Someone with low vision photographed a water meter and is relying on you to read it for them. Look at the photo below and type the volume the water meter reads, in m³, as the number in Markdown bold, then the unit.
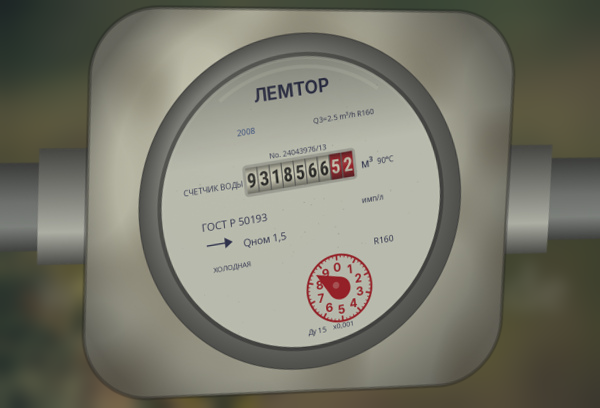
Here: **9318566.528** m³
